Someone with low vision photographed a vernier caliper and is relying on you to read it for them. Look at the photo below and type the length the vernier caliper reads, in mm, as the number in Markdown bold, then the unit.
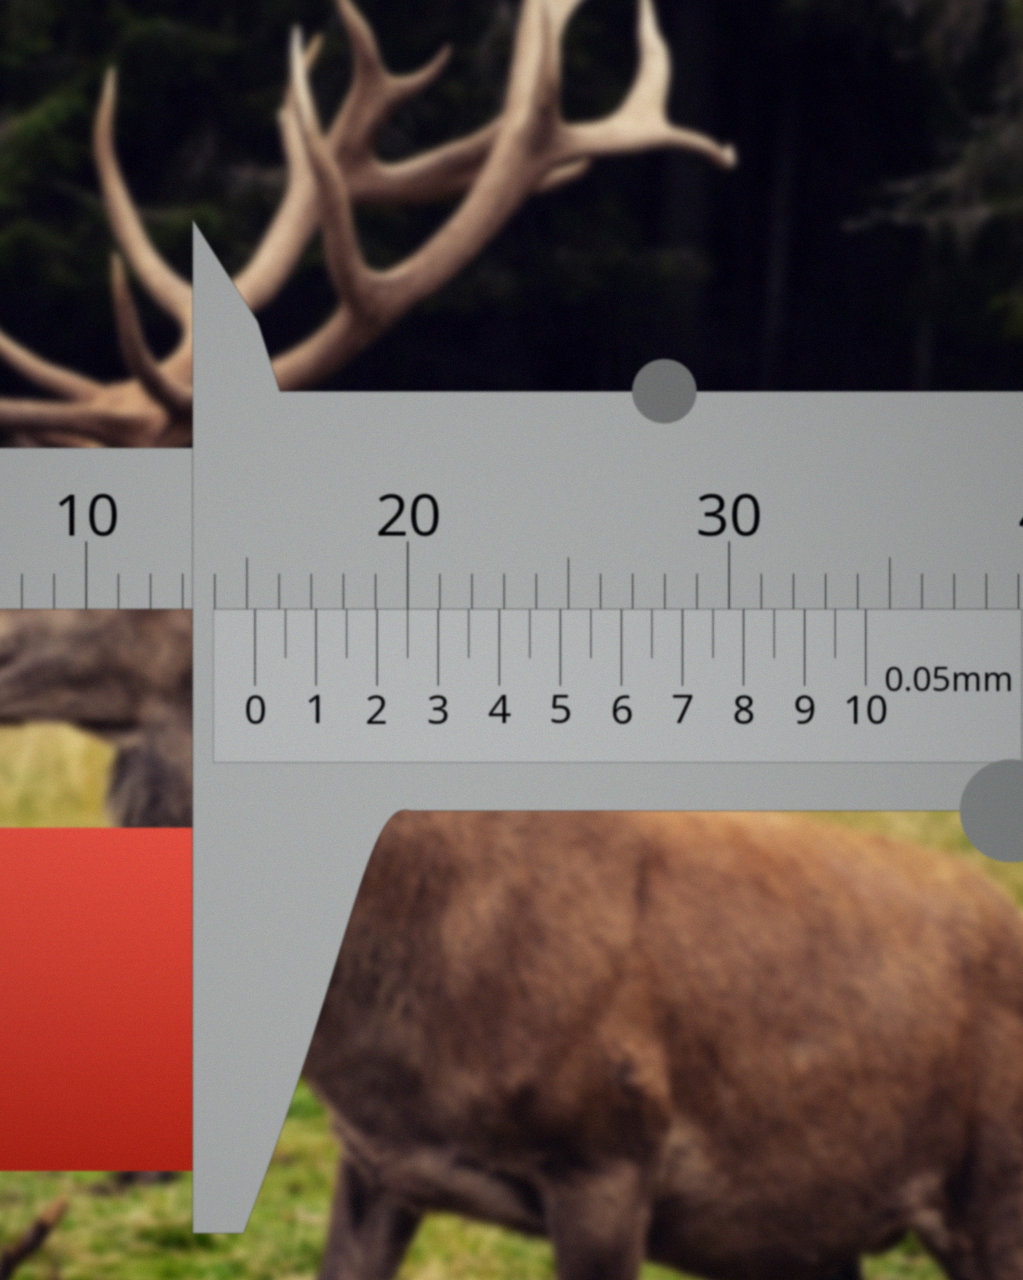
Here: **15.25** mm
